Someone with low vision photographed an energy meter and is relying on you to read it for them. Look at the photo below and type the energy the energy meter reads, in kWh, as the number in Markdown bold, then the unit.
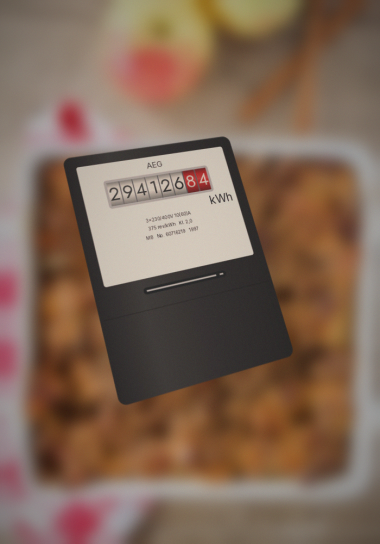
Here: **294126.84** kWh
